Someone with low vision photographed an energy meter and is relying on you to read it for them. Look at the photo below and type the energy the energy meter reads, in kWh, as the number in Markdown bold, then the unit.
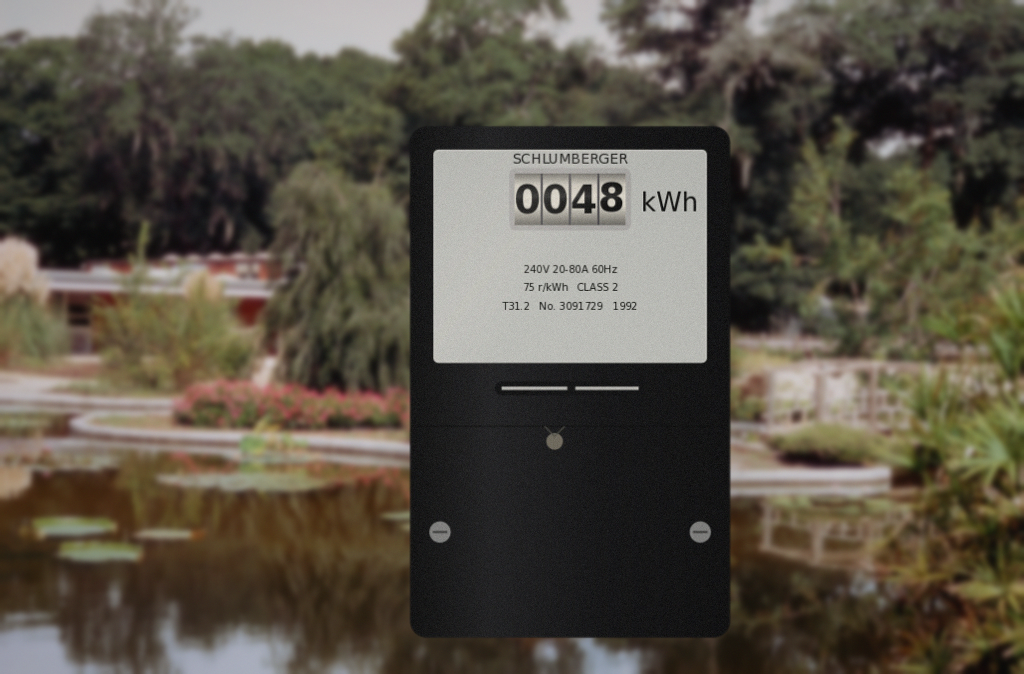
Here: **48** kWh
